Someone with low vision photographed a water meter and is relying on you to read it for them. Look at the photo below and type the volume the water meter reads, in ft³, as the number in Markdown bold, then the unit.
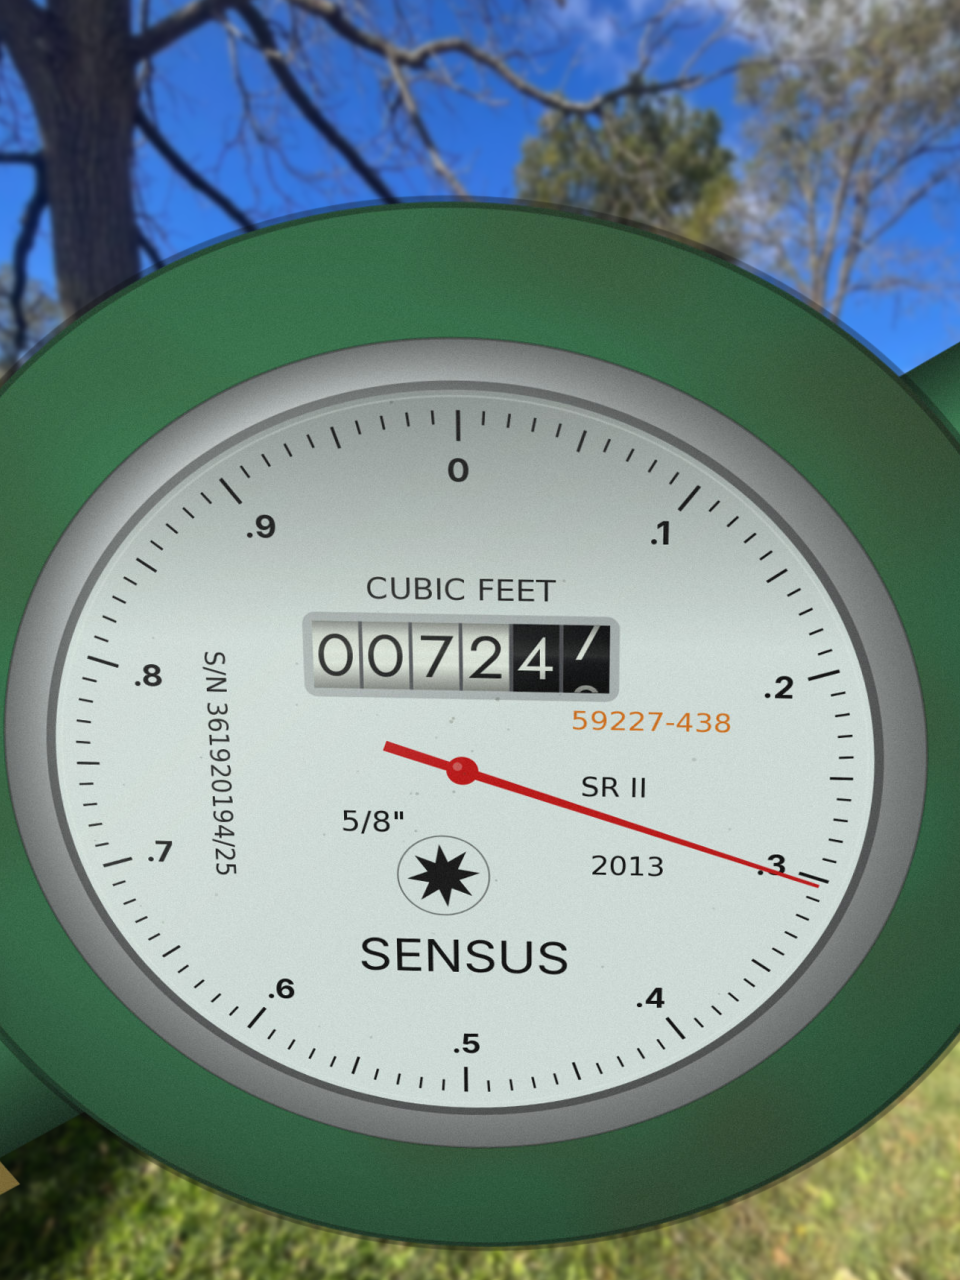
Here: **7247.30** ft³
